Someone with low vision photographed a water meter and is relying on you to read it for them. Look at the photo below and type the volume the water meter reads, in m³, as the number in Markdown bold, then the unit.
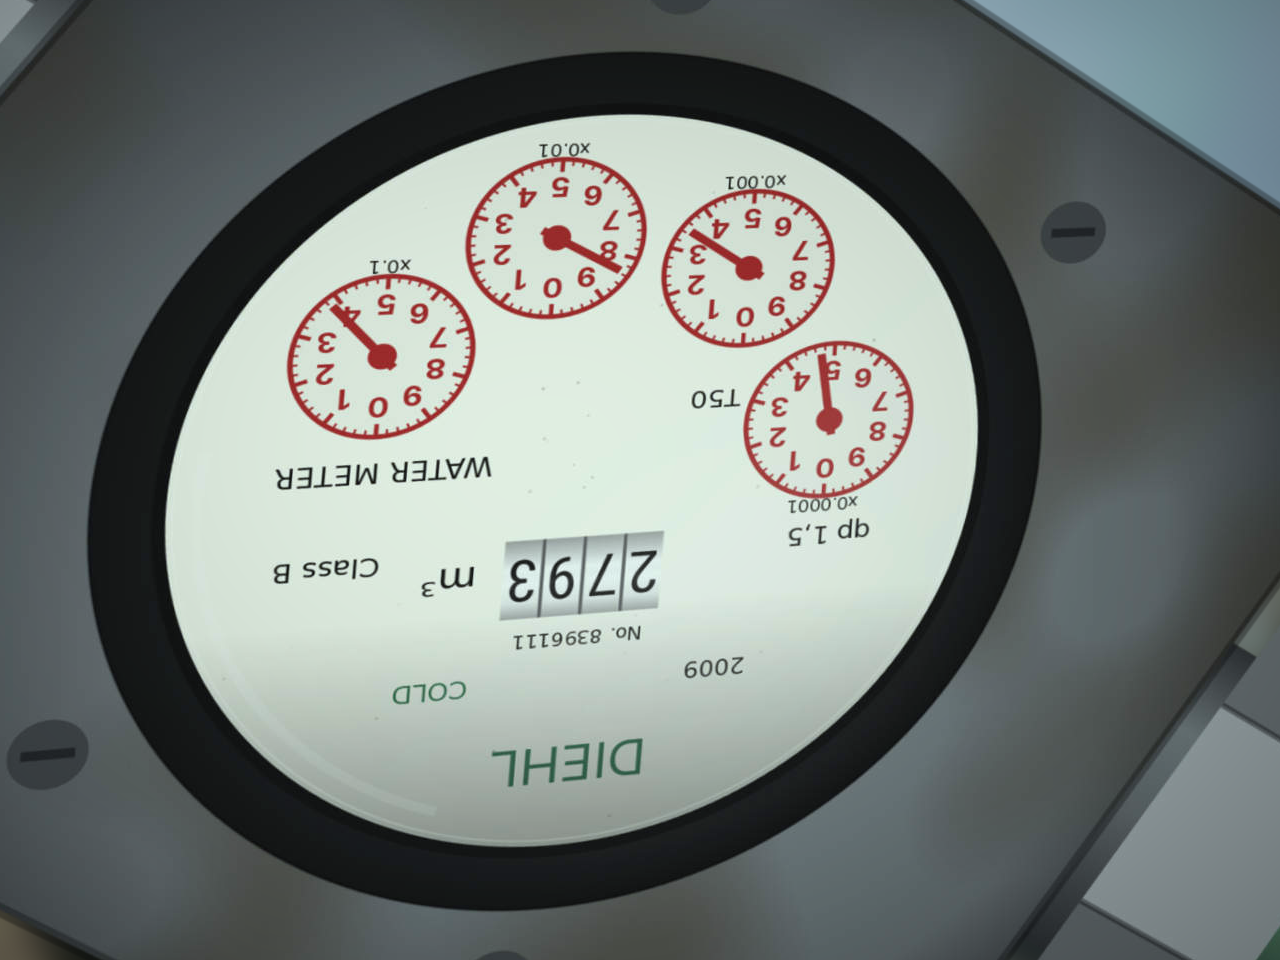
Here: **2793.3834** m³
